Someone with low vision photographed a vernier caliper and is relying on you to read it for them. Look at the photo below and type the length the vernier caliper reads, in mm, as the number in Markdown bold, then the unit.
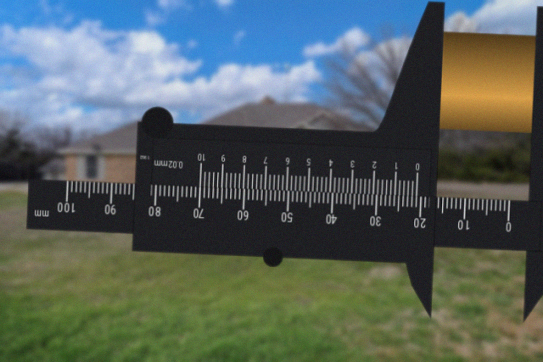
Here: **21.0** mm
